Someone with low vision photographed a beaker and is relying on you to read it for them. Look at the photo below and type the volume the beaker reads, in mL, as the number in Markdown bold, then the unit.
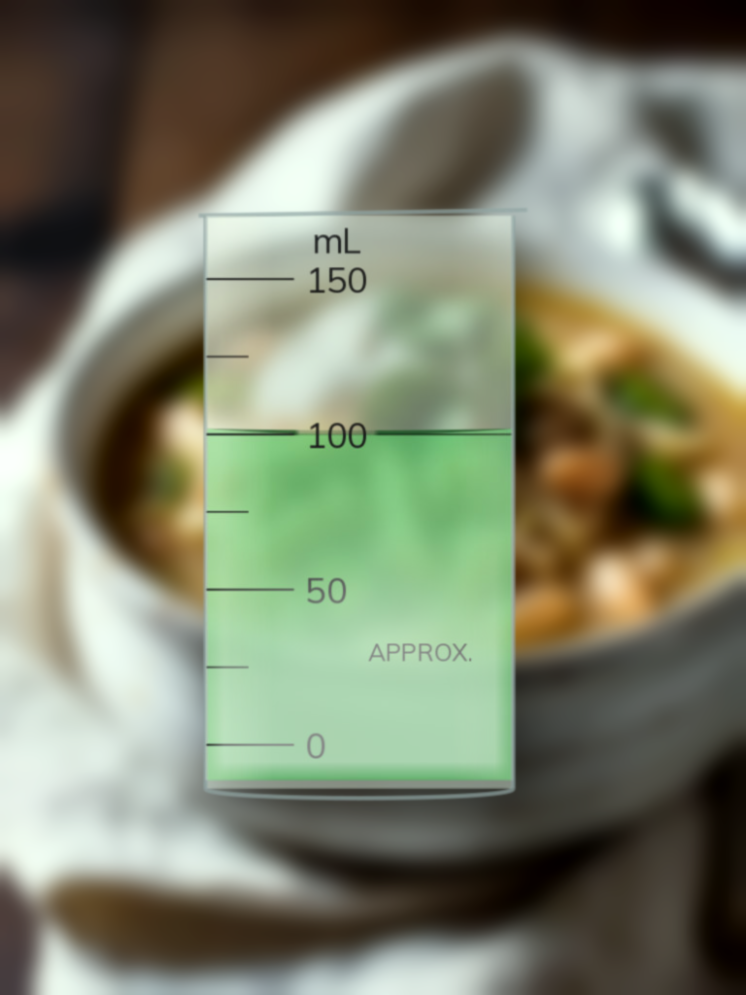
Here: **100** mL
